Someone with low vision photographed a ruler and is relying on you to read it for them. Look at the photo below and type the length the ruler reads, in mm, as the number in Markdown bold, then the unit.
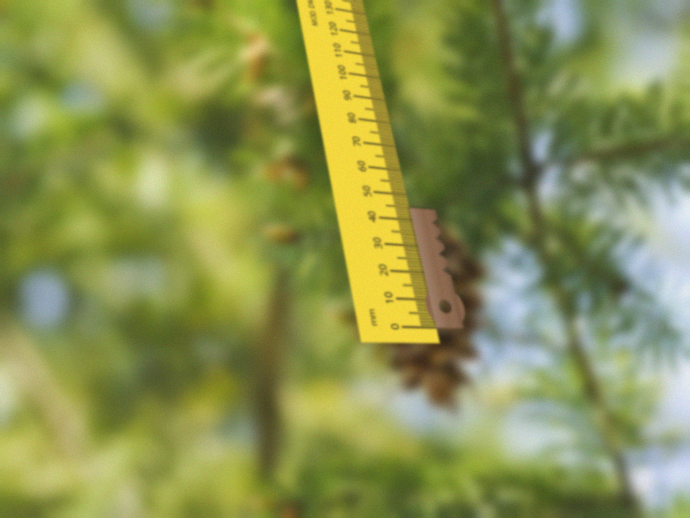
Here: **45** mm
